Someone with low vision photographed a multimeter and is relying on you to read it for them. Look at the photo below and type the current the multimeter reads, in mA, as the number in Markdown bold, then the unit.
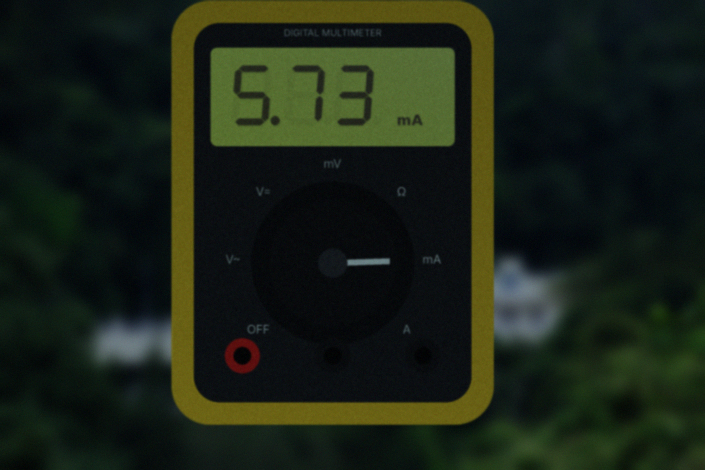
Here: **5.73** mA
